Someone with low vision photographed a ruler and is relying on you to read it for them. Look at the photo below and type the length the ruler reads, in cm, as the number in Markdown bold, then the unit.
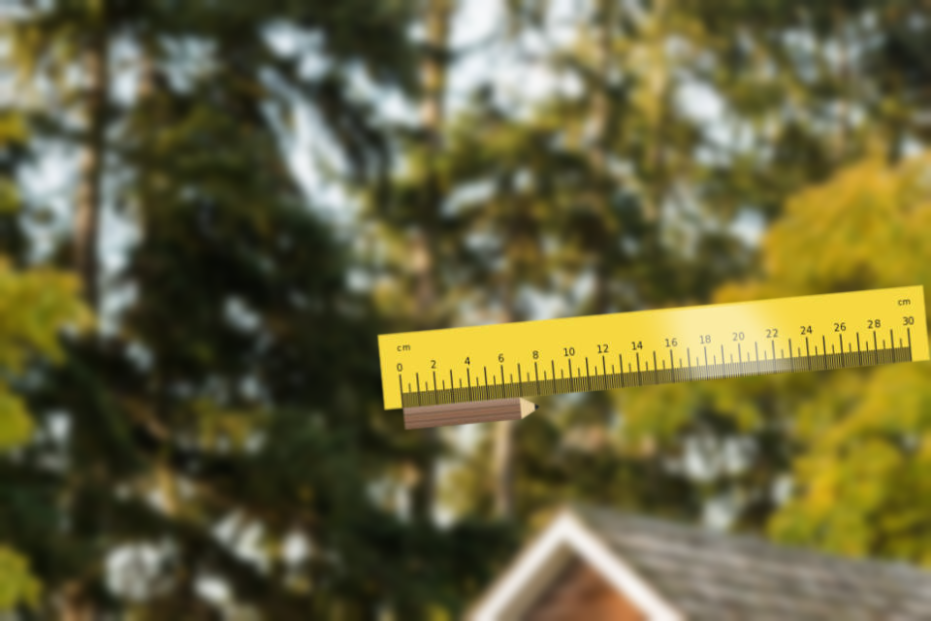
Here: **8** cm
